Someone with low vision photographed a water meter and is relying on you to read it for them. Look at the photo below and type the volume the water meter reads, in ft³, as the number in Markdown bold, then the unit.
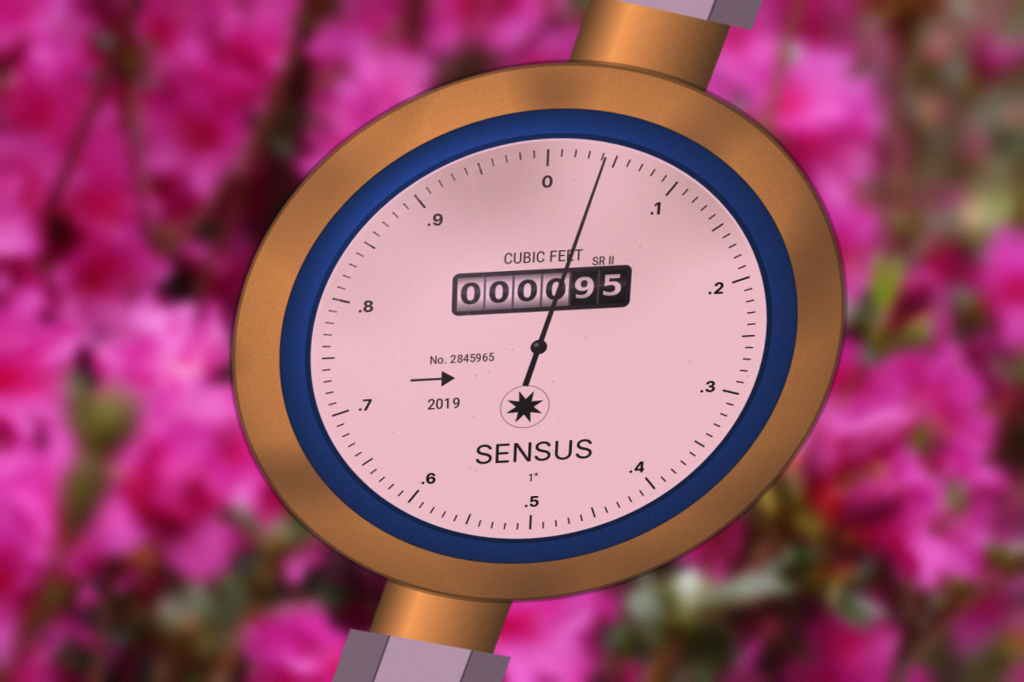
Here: **95.04** ft³
